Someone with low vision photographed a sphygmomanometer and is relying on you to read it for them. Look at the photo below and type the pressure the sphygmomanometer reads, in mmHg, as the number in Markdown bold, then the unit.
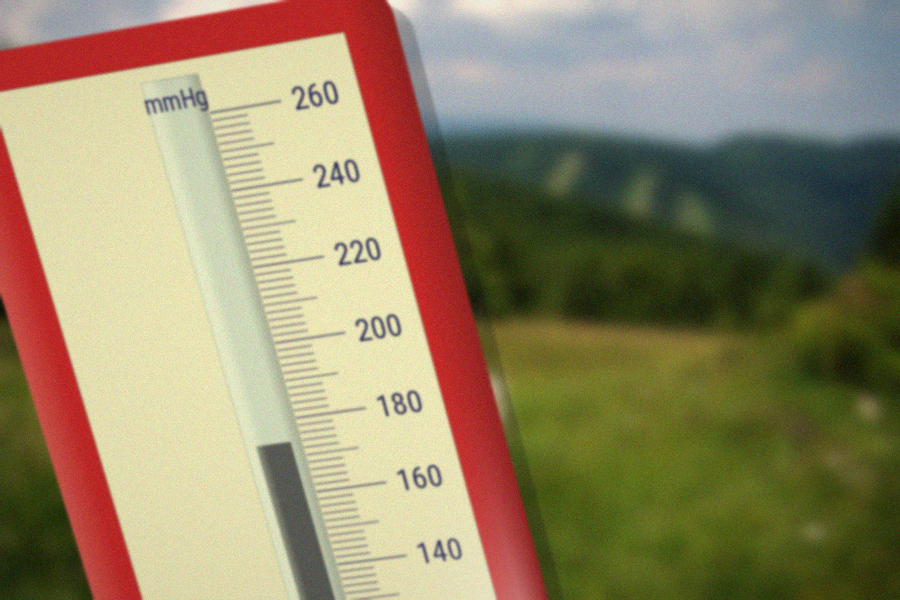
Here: **174** mmHg
